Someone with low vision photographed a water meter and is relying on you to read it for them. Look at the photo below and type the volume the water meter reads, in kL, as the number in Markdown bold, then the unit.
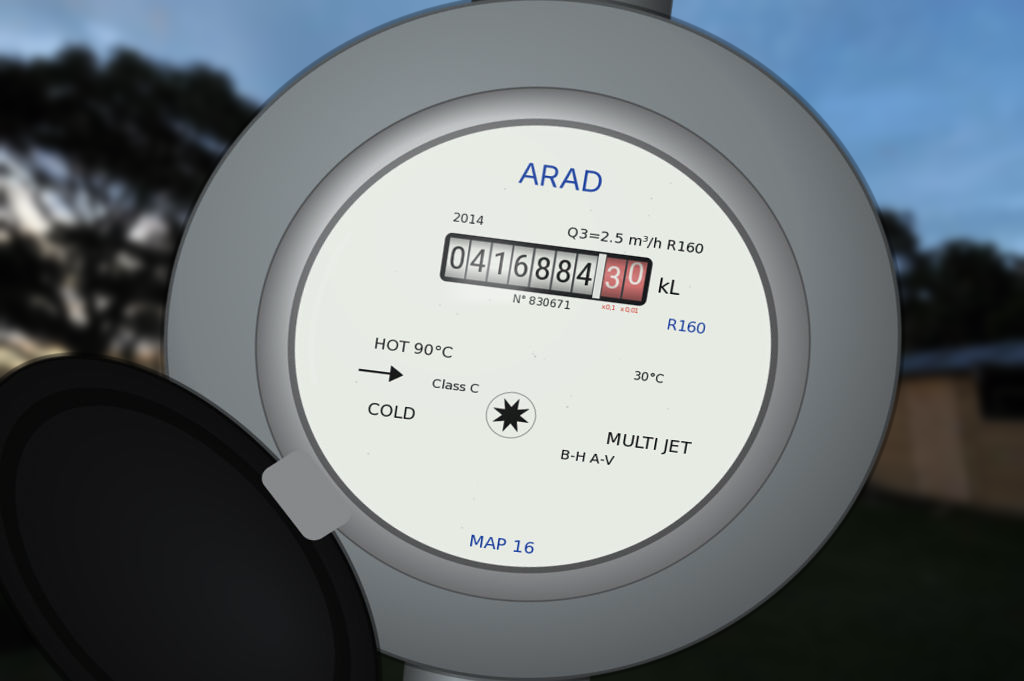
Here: **416884.30** kL
